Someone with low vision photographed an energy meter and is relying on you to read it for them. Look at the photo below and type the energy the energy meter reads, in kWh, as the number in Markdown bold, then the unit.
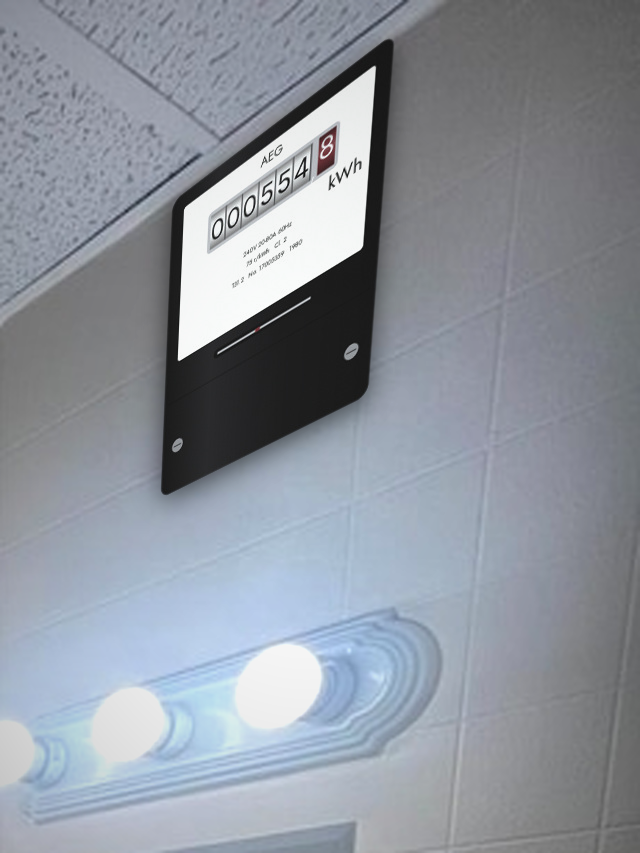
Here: **554.8** kWh
